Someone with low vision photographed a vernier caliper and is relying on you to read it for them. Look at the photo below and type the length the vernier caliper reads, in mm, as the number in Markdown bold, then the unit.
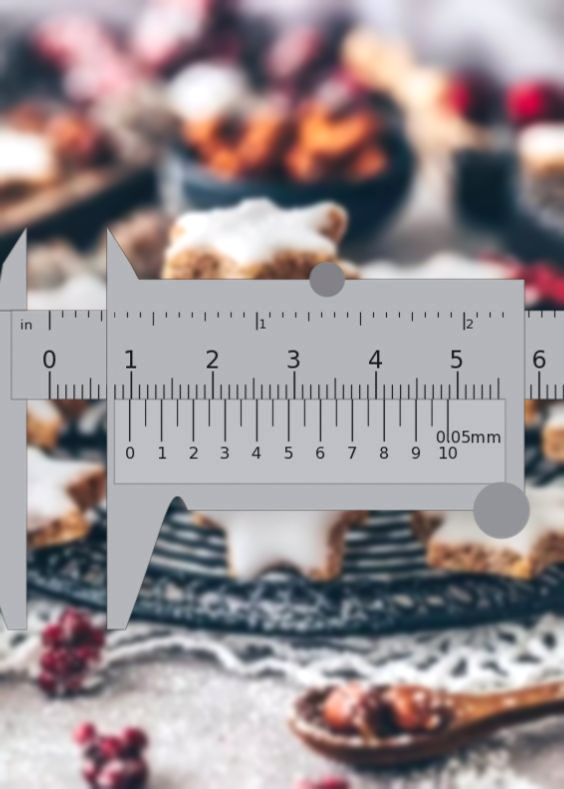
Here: **9.8** mm
